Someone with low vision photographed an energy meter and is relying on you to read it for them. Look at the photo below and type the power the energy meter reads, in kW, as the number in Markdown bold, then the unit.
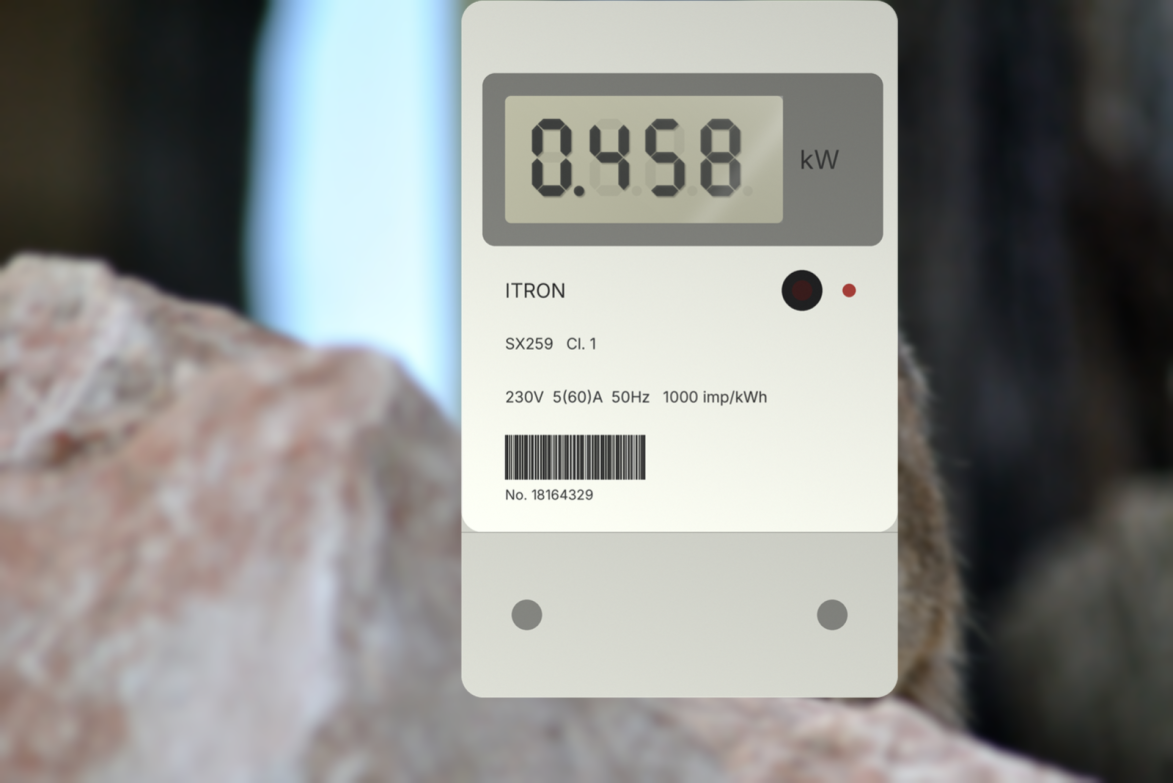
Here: **0.458** kW
